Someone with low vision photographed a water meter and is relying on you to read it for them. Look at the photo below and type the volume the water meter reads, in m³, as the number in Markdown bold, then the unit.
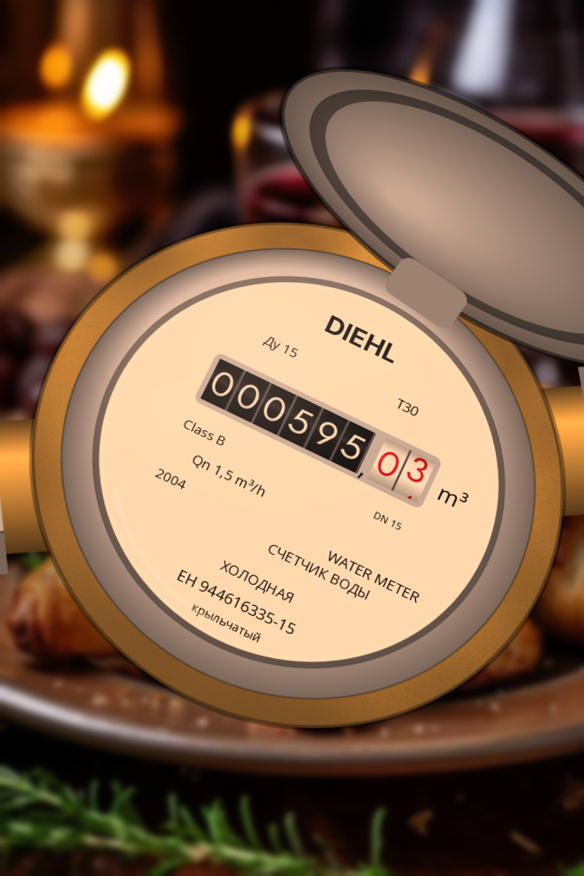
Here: **595.03** m³
